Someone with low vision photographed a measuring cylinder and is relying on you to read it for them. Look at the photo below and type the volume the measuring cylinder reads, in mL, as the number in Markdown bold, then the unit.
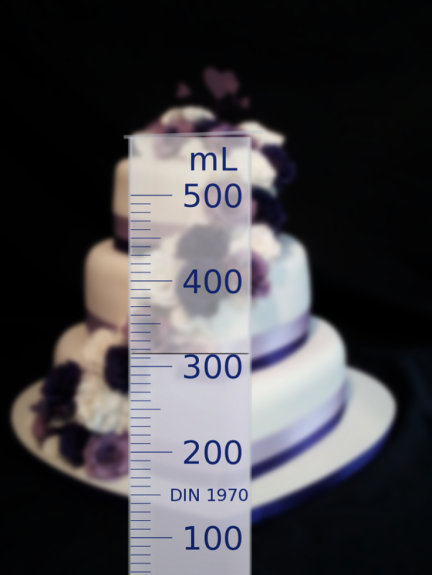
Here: **315** mL
